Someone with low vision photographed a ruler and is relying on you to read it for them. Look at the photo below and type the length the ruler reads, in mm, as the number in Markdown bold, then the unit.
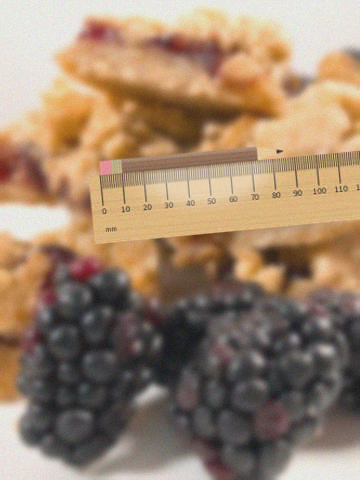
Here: **85** mm
